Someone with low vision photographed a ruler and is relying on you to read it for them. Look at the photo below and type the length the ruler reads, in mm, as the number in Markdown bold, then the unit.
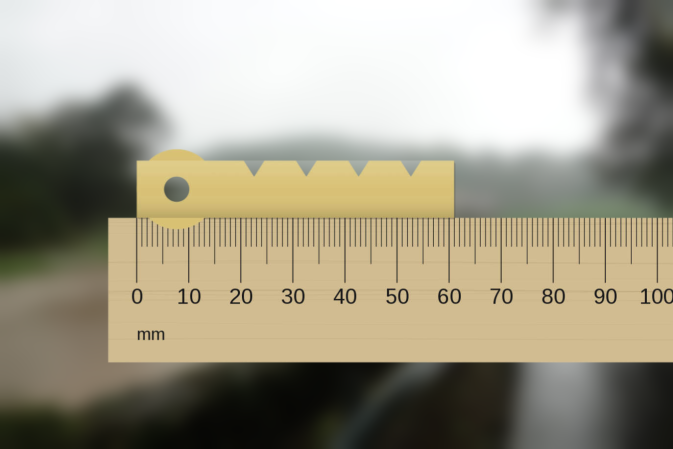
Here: **61** mm
